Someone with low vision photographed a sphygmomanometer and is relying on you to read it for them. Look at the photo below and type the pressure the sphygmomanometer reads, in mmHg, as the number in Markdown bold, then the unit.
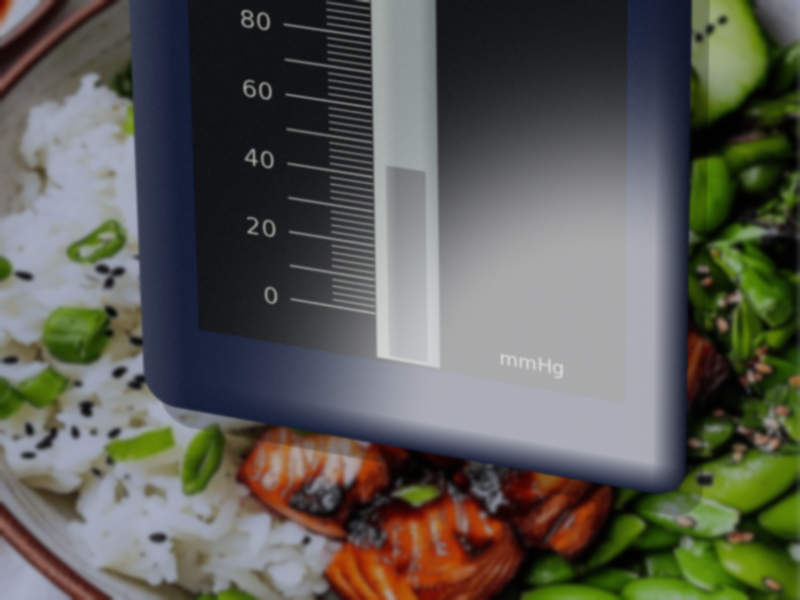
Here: **44** mmHg
